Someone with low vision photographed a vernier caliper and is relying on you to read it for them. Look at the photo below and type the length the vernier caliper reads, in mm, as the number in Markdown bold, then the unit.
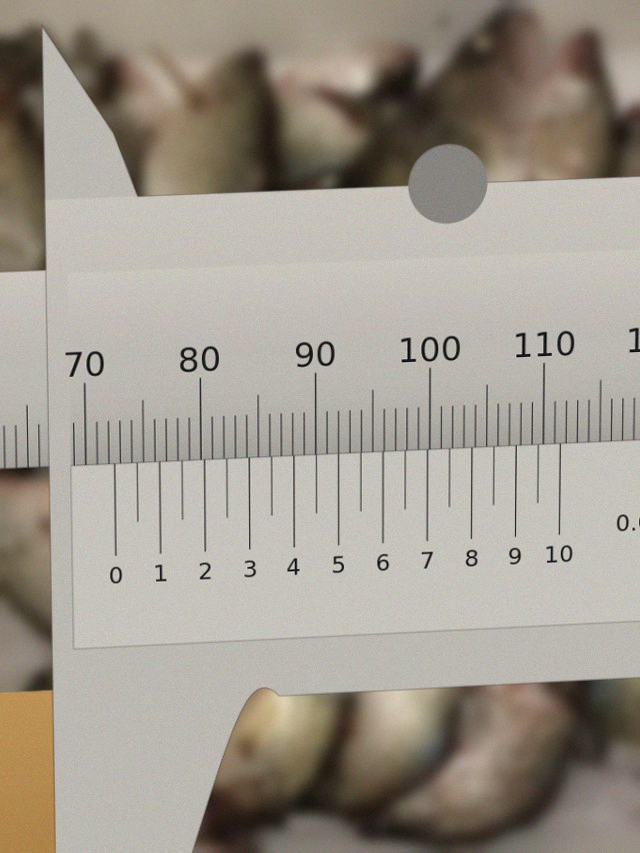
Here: **72.5** mm
